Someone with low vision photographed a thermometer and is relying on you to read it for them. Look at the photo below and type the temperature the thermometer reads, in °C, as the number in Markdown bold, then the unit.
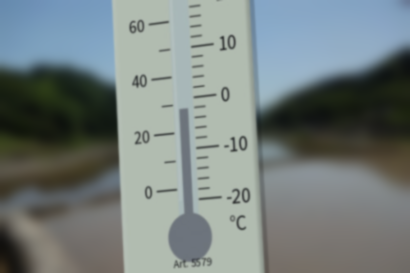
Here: **-2** °C
